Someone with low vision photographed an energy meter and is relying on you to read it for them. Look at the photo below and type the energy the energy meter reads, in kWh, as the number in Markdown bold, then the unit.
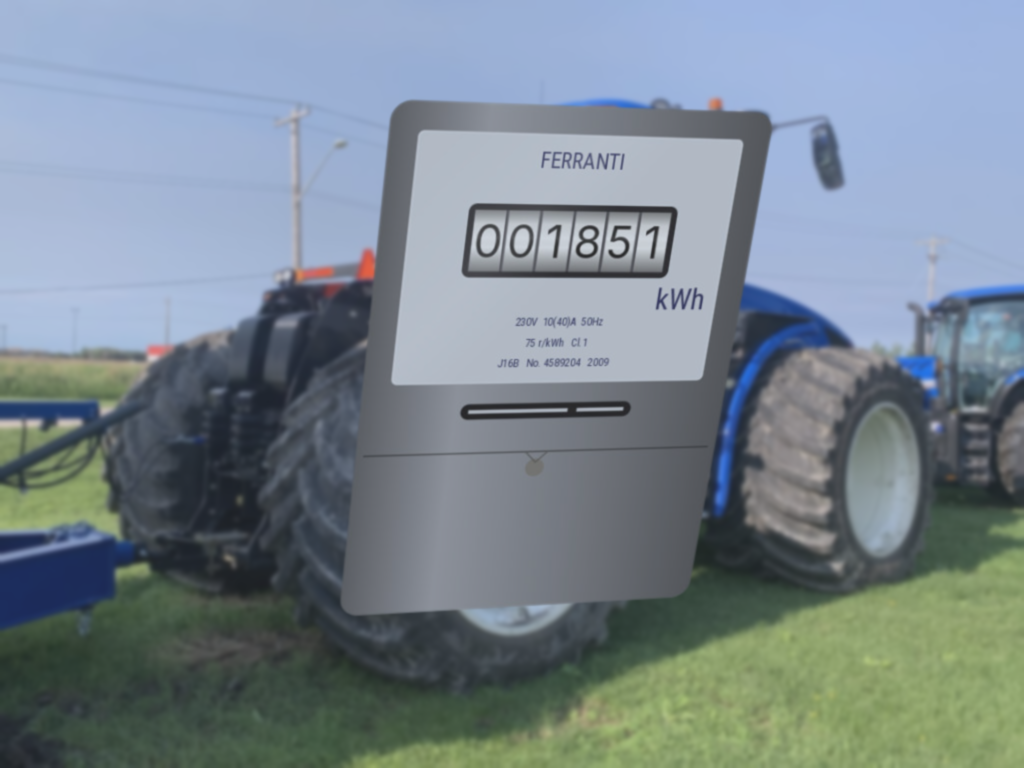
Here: **1851** kWh
